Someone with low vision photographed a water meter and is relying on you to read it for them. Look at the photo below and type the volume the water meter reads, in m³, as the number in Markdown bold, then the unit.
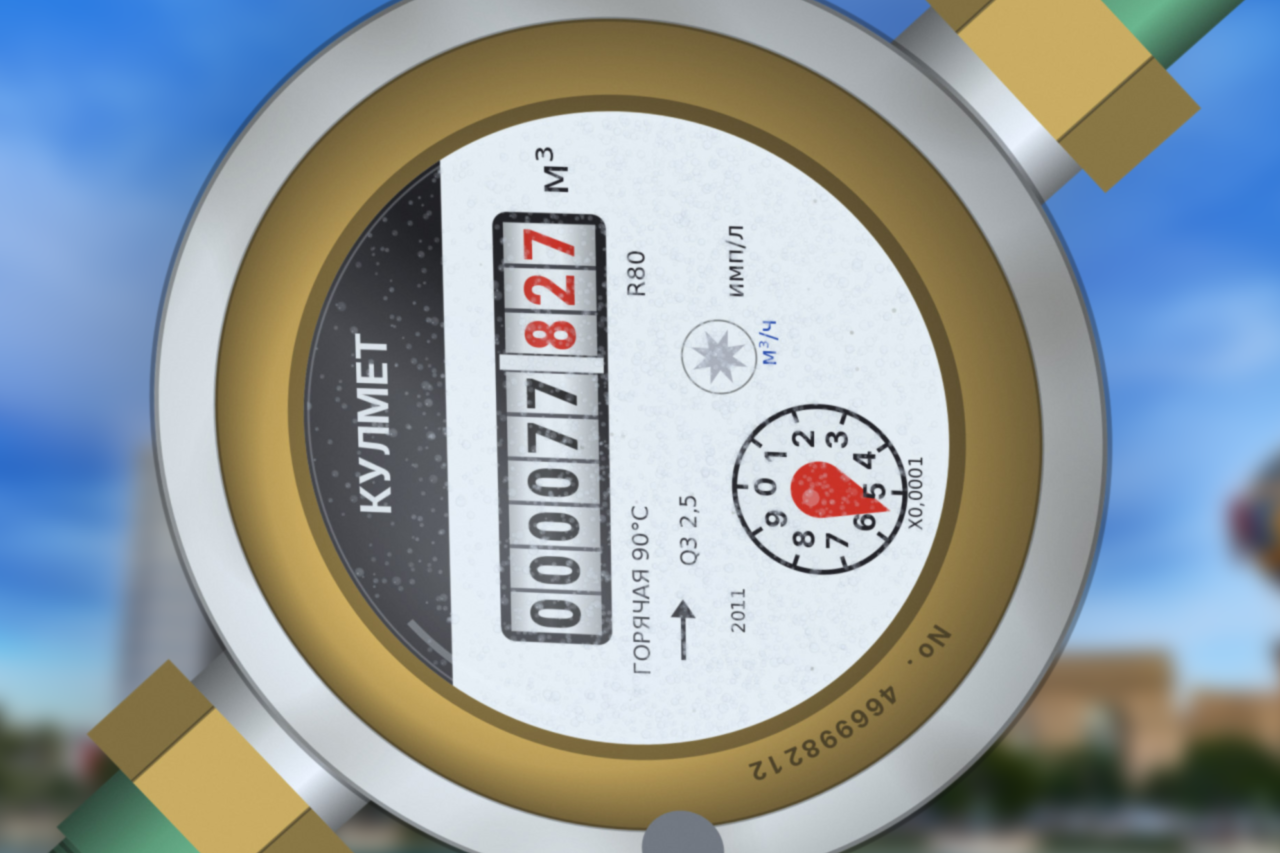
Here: **77.8275** m³
